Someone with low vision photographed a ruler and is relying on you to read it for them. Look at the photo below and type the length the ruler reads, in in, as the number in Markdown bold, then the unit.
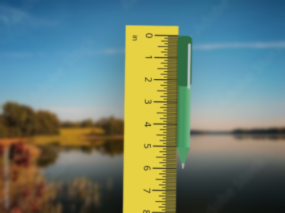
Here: **6** in
